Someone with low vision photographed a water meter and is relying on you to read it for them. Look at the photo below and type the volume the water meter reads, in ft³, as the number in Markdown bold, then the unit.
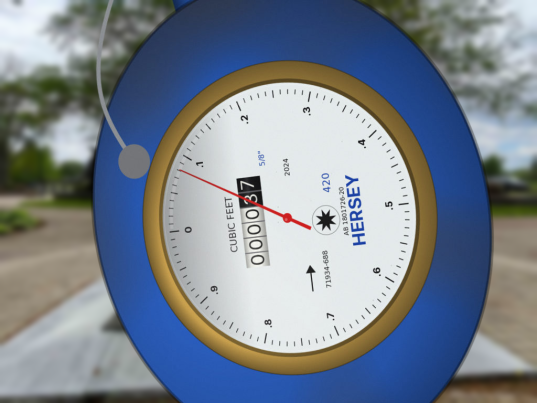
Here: **37.08** ft³
